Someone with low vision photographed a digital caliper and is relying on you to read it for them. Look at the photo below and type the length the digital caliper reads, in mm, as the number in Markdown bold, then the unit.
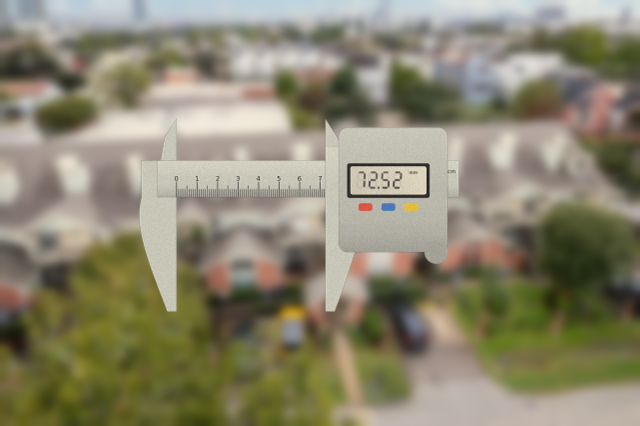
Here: **72.52** mm
